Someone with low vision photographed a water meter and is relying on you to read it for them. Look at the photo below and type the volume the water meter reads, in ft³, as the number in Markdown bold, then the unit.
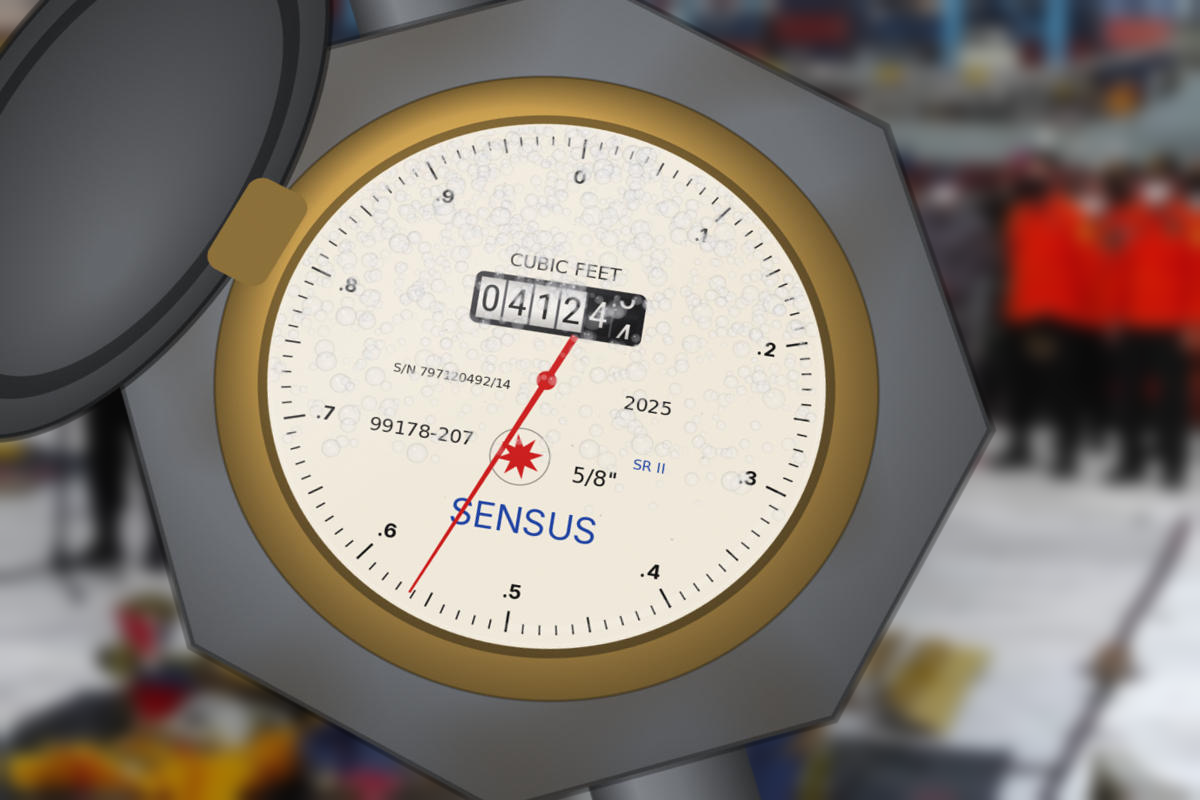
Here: **41243.56** ft³
